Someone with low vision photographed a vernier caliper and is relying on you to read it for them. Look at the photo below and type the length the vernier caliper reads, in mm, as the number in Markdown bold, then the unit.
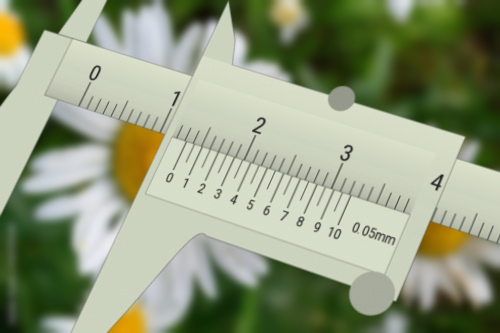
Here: **13.2** mm
